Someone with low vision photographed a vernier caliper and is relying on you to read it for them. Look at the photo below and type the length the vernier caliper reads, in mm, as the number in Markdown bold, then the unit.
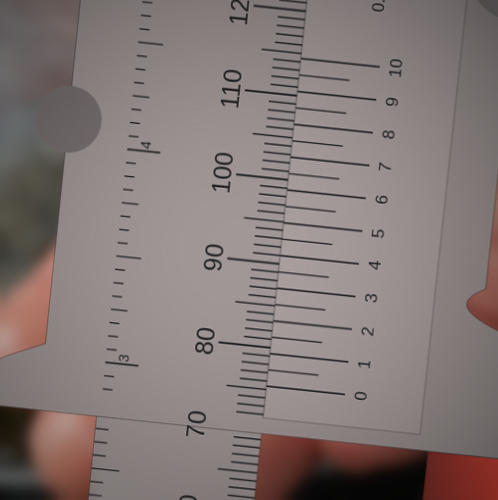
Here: **75.4** mm
